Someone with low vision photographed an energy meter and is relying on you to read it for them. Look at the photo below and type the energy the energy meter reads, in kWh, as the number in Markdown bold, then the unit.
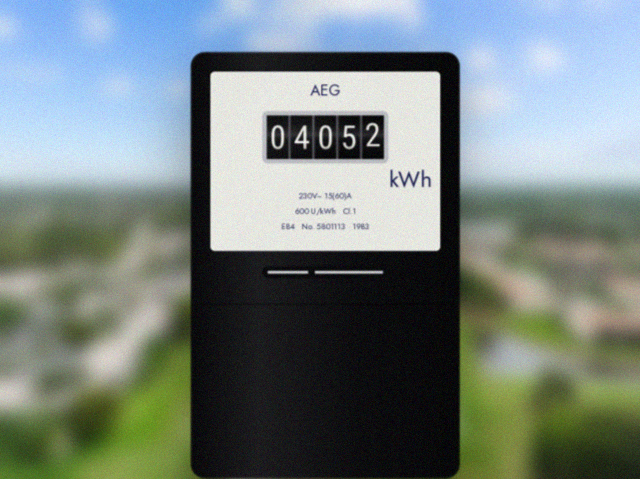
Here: **4052** kWh
